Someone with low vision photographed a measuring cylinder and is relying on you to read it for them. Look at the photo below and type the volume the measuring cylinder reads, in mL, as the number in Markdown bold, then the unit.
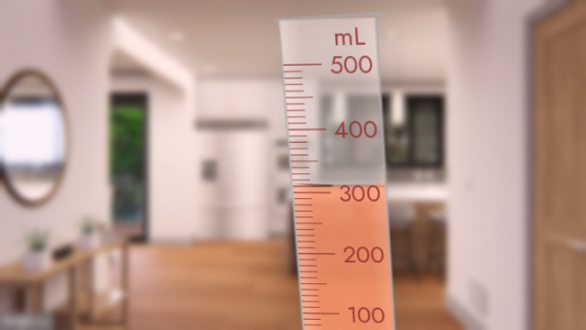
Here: **310** mL
